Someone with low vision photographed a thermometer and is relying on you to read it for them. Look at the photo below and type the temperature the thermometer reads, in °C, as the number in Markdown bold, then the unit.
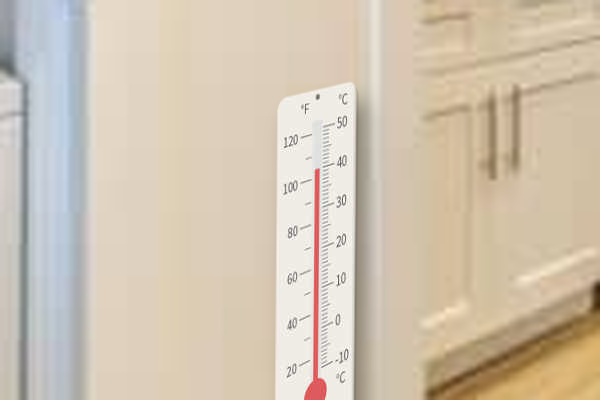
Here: **40** °C
